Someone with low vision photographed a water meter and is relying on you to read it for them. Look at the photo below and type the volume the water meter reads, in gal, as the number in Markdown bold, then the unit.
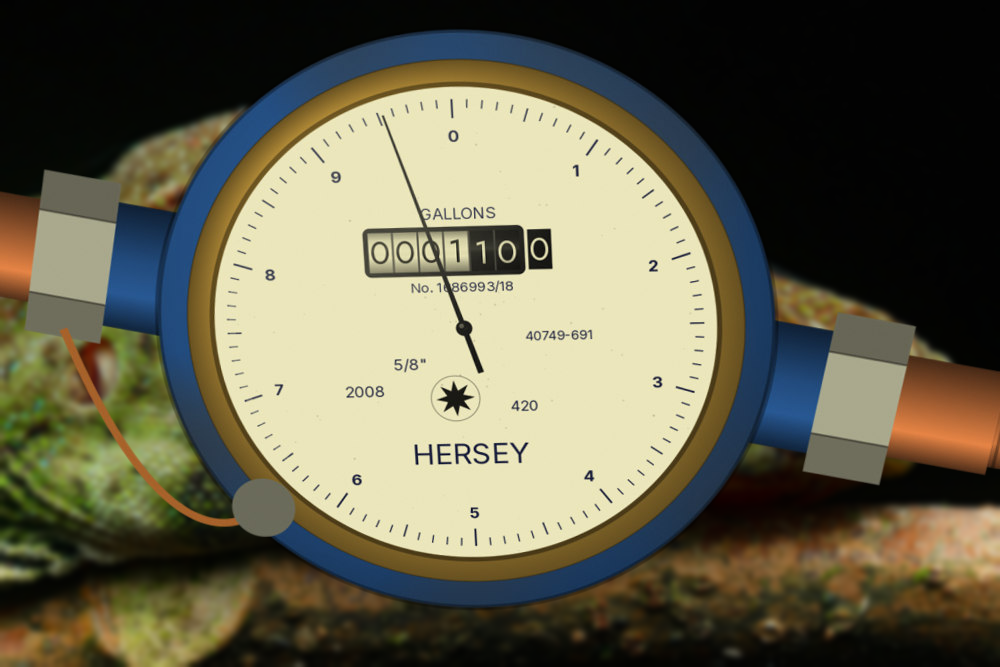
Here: **1099.5** gal
